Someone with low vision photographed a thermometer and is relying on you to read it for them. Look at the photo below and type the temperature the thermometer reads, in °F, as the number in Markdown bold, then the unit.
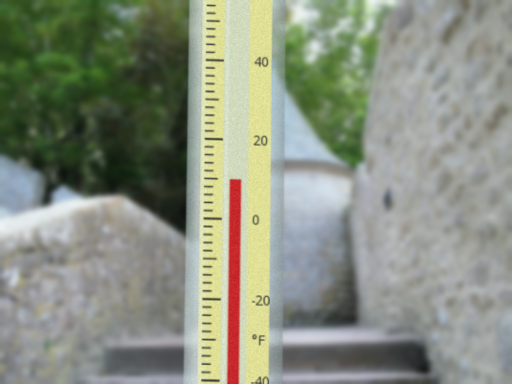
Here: **10** °F
